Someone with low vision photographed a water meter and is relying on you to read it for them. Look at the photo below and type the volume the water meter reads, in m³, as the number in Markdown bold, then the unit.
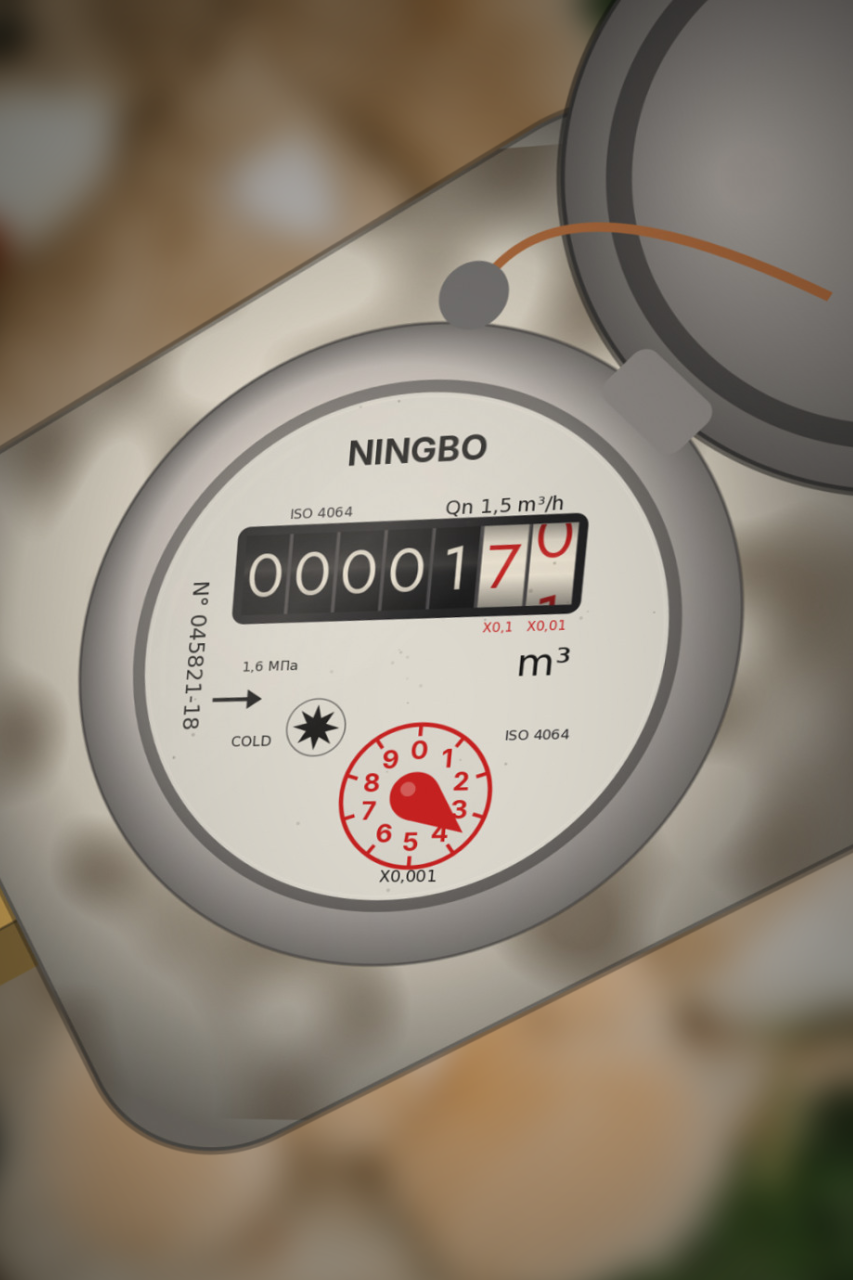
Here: **1.703** m³
